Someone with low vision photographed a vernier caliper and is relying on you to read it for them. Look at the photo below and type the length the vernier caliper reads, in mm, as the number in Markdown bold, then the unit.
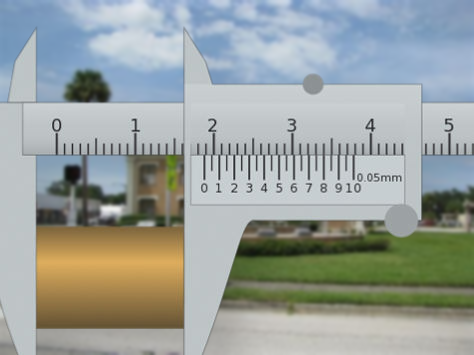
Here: **18.8** mm
